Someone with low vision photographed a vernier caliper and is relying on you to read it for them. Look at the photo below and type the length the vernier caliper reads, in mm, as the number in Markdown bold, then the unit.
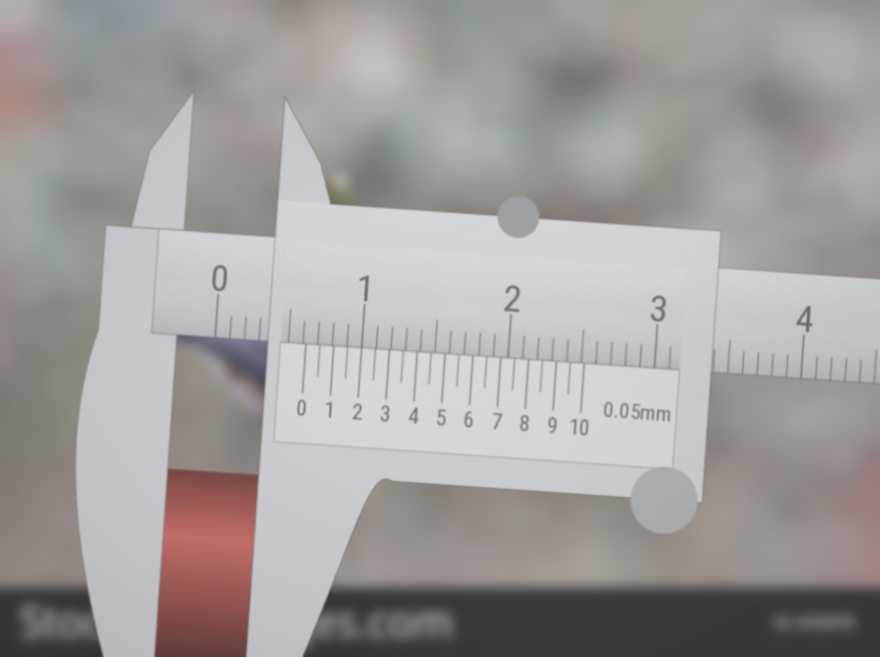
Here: **6.2** mm
